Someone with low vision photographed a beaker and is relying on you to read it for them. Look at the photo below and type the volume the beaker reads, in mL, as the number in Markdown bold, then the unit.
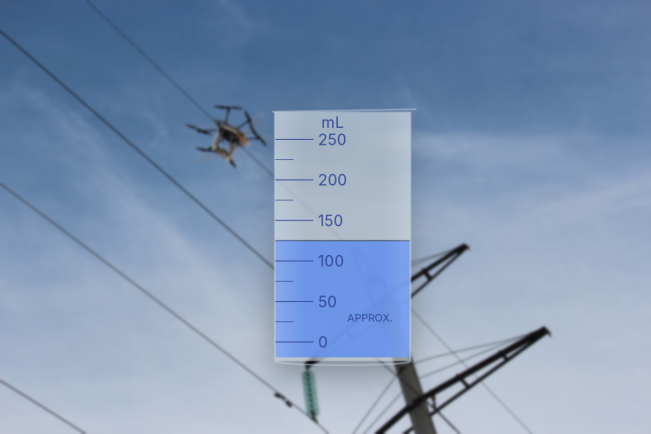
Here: **125** mL
